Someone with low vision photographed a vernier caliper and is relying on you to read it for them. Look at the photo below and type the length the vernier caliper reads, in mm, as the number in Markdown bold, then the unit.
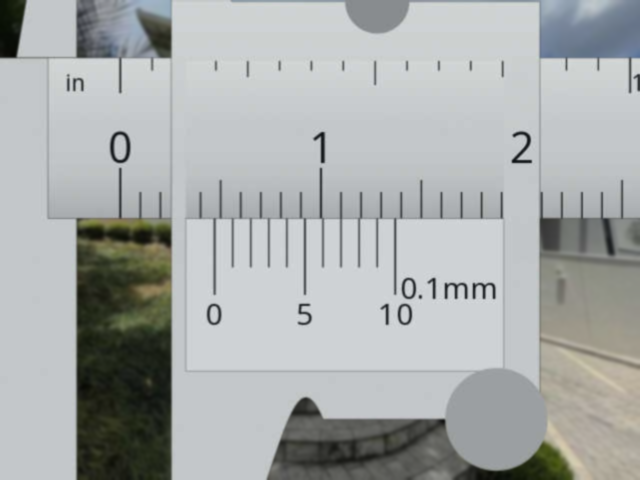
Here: **4.7** mm
